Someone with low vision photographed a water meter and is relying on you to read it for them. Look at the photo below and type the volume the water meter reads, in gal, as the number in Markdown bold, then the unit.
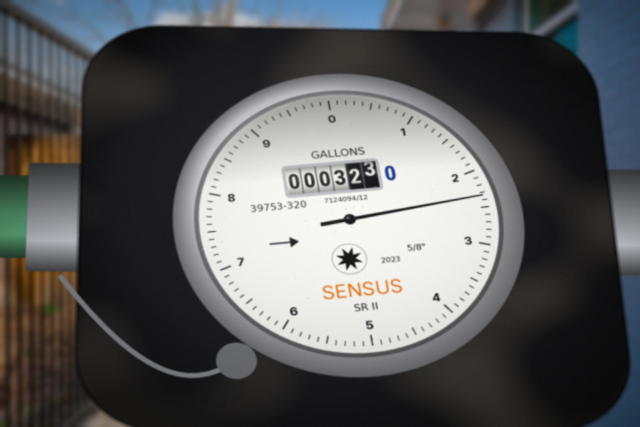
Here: **3232.3** gal
